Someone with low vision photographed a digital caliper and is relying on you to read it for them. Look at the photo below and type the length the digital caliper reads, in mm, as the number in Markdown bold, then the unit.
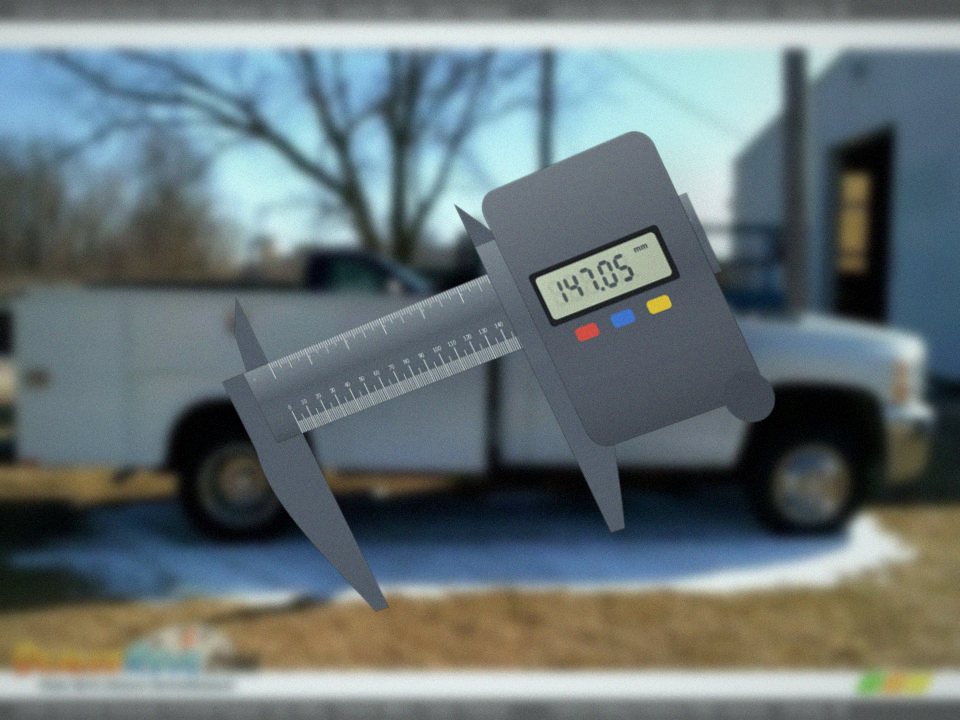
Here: **147.05** mm
